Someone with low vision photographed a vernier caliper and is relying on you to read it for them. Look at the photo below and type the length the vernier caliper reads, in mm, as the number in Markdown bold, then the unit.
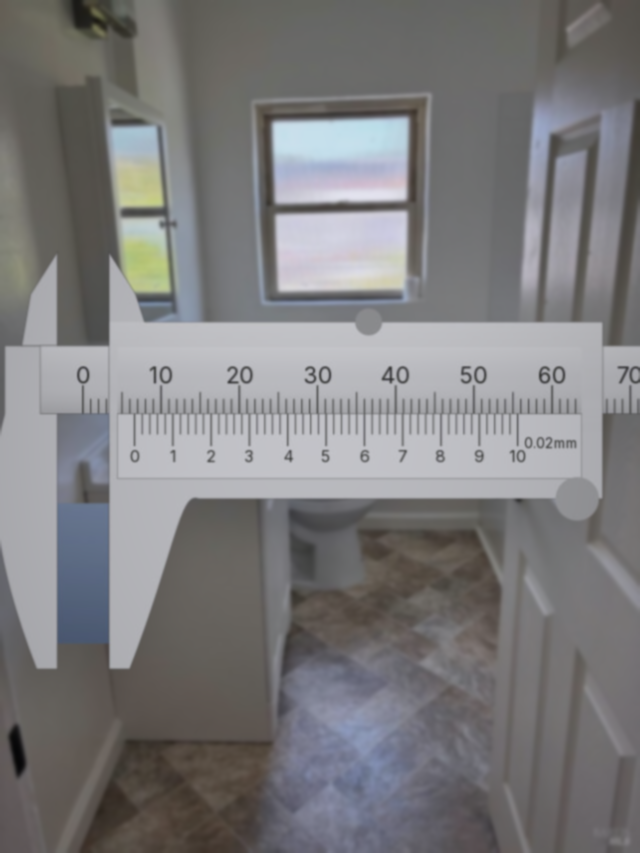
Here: **6.6** mm
